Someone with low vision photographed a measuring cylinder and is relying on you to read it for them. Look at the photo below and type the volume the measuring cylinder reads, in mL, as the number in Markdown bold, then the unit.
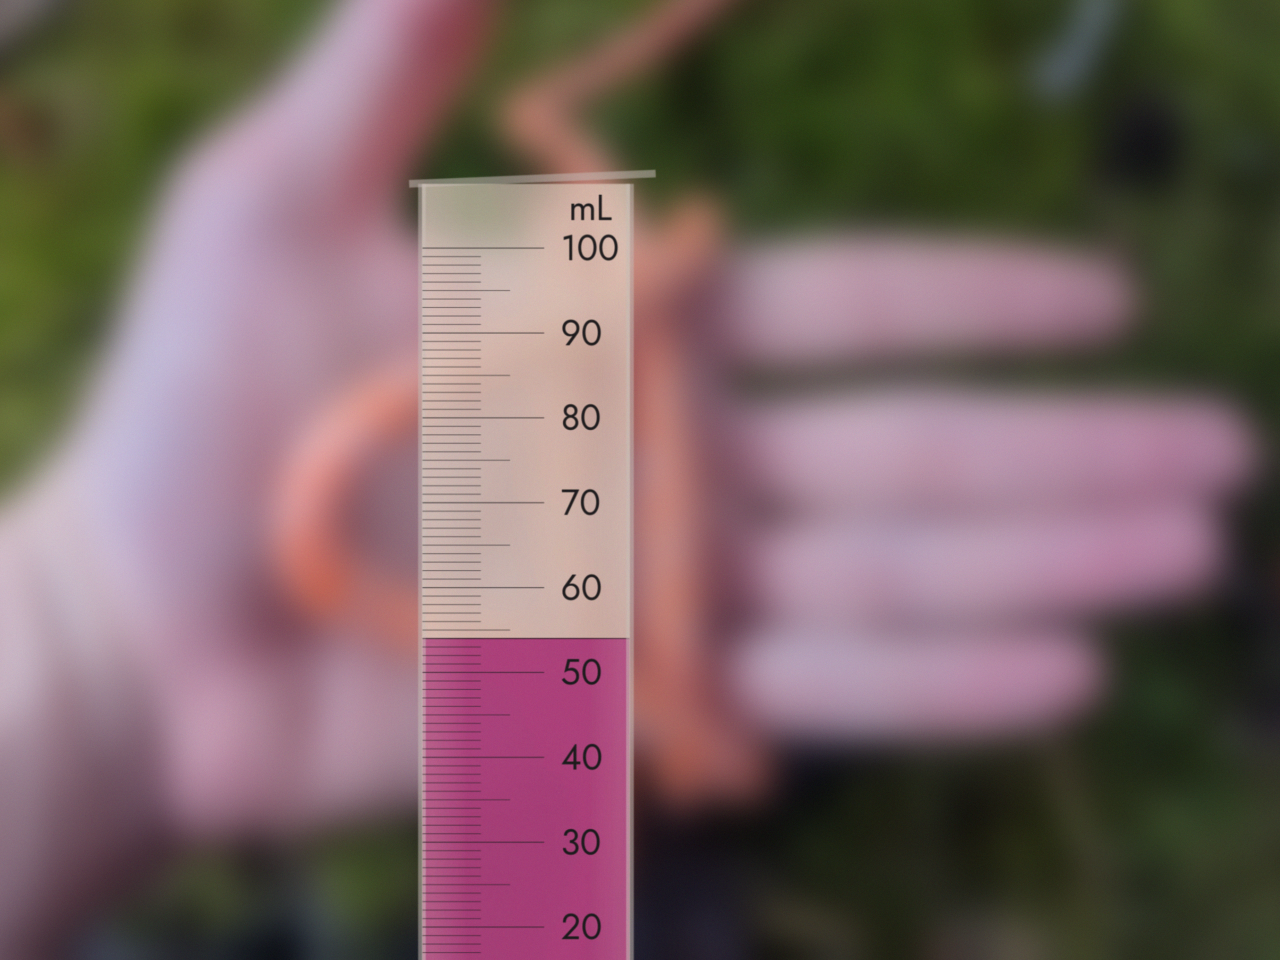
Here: **54** mL
